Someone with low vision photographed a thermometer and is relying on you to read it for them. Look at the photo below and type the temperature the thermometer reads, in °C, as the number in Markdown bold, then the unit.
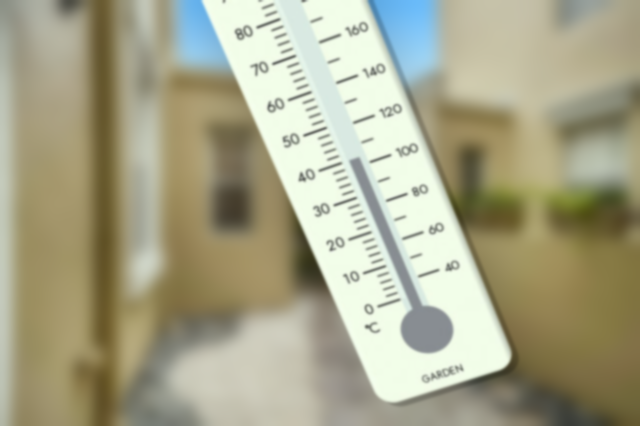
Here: **40** °C
